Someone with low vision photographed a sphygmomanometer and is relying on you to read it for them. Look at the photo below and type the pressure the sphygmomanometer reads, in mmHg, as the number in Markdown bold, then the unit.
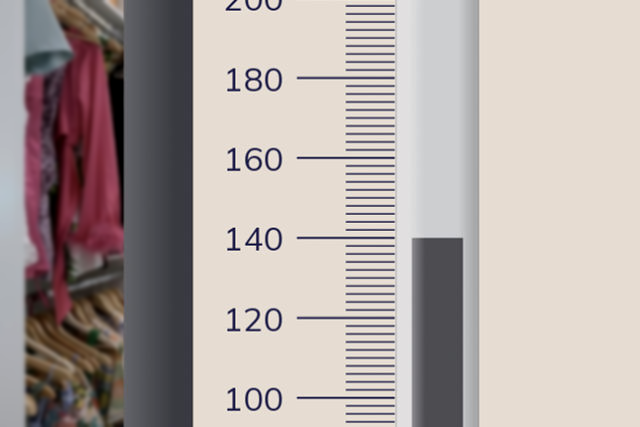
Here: **140** mmHg
